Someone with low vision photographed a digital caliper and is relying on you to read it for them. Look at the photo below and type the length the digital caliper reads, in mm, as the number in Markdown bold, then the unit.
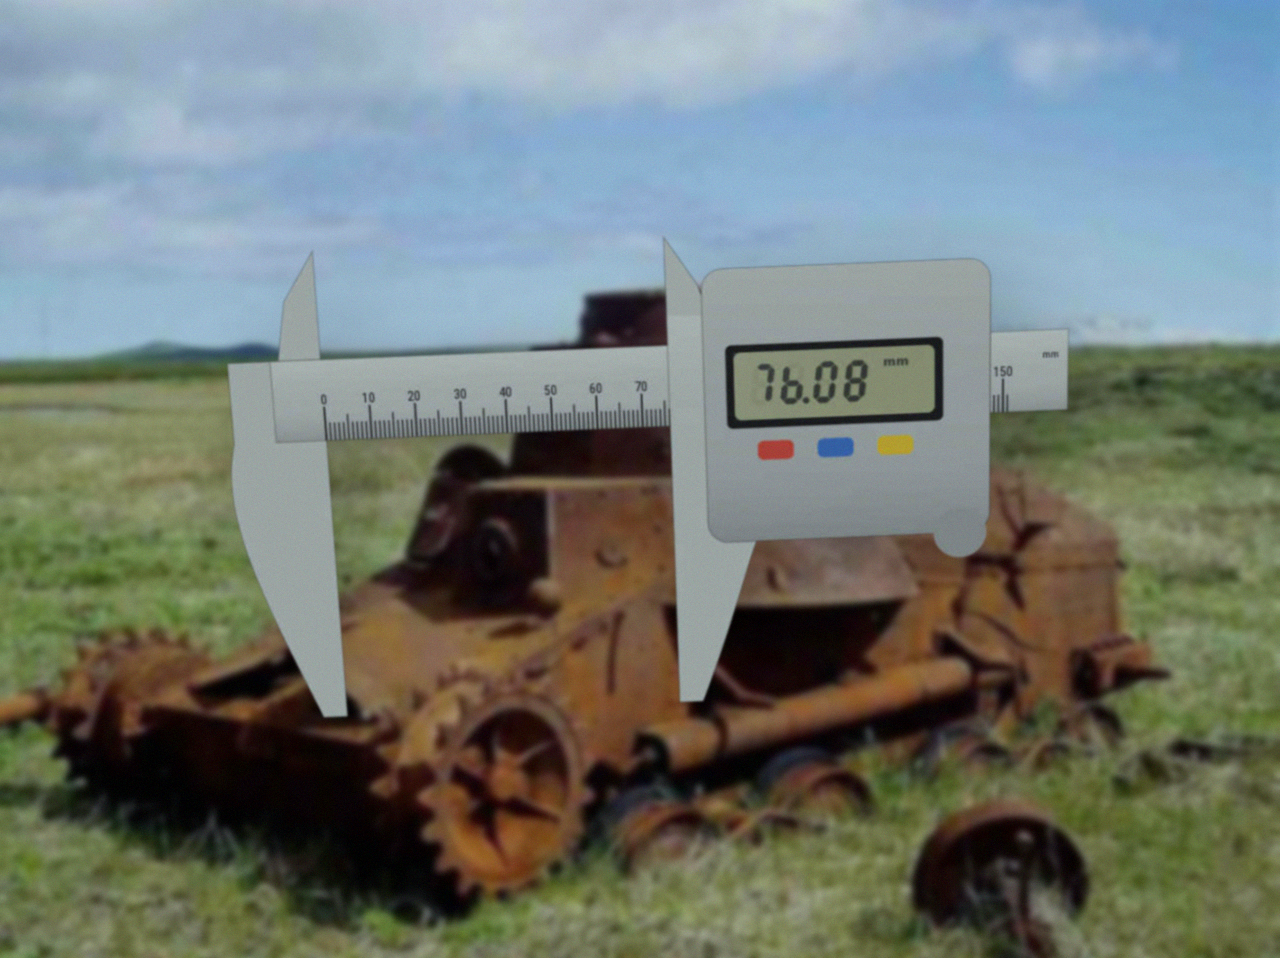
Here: **76.08** mm
